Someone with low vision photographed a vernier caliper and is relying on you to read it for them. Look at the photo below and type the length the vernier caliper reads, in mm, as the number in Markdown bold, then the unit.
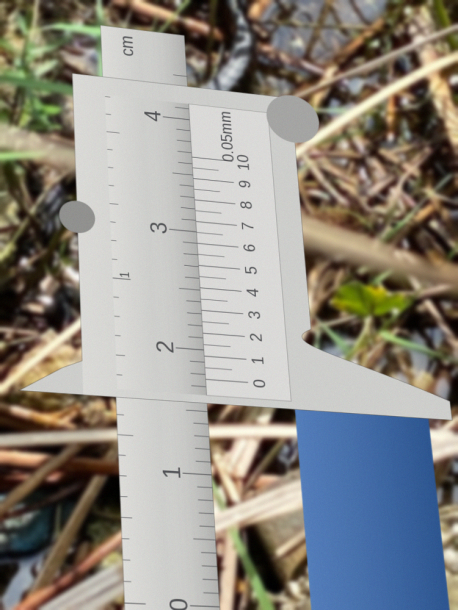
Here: **17.6** mm
